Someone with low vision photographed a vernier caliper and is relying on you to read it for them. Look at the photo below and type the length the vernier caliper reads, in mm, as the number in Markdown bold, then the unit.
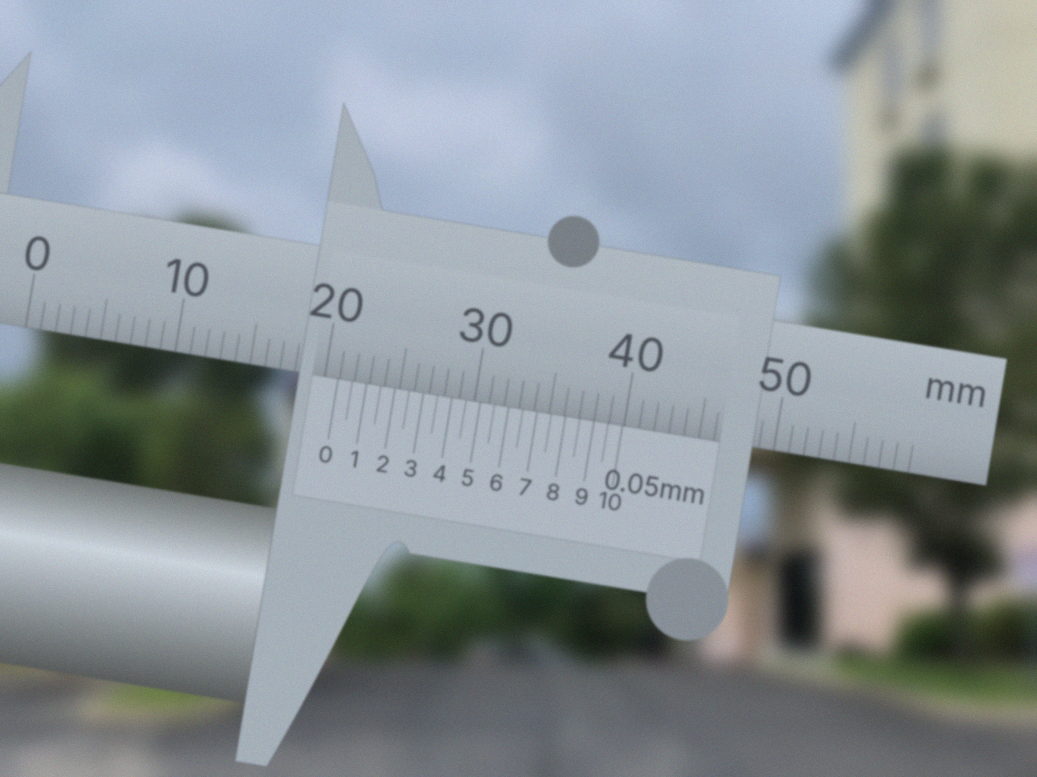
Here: **20.9** mm
